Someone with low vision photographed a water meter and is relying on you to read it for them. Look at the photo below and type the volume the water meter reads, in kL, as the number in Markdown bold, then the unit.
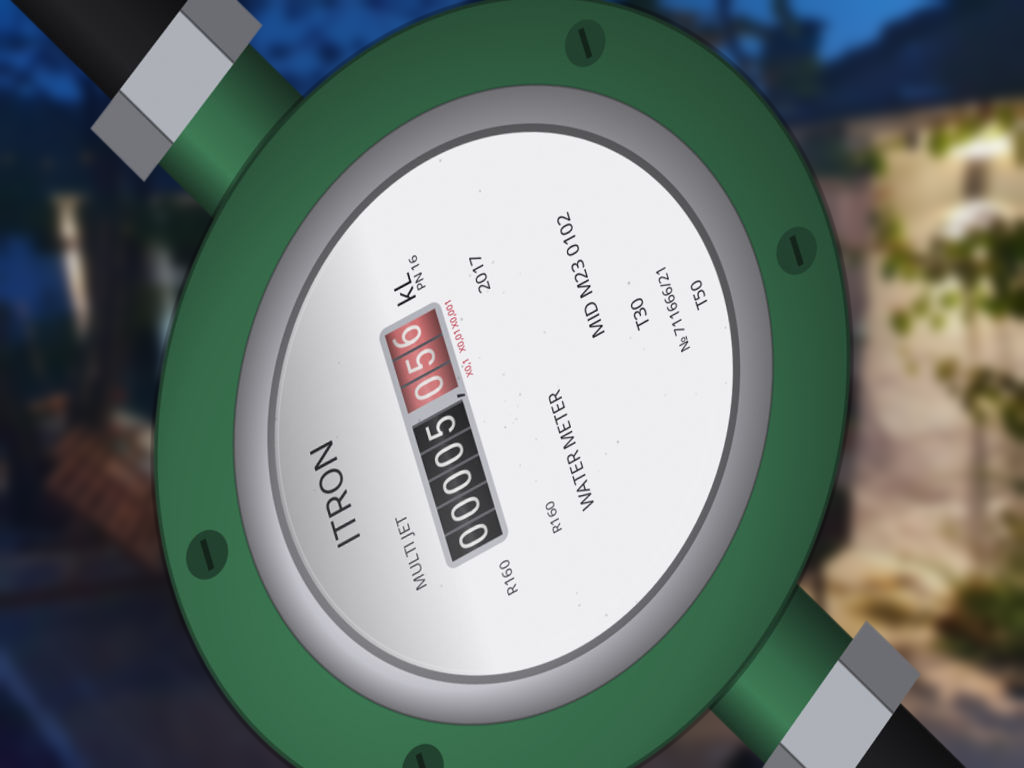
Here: **5.056** kL
